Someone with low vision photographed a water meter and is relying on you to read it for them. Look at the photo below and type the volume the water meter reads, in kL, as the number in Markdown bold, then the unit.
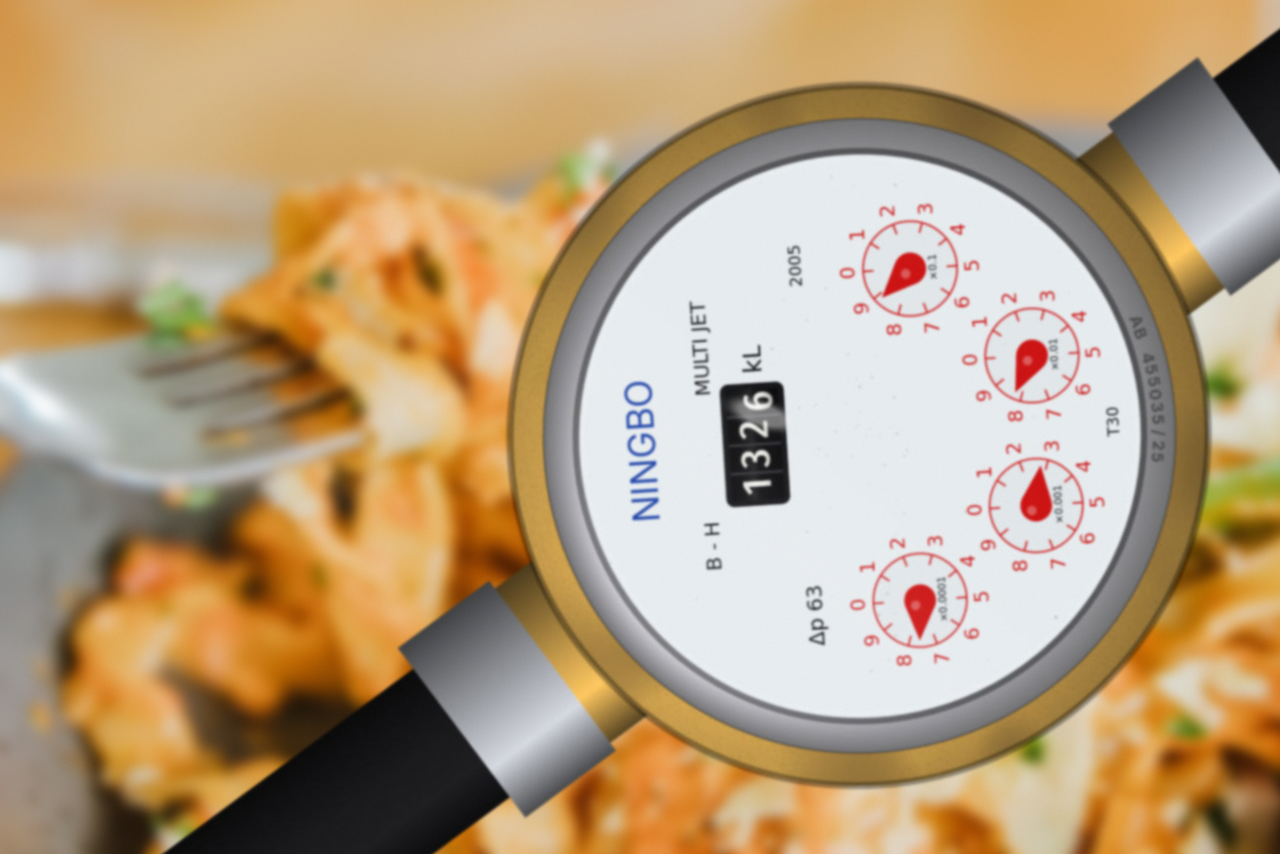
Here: **1325.8827** kL
